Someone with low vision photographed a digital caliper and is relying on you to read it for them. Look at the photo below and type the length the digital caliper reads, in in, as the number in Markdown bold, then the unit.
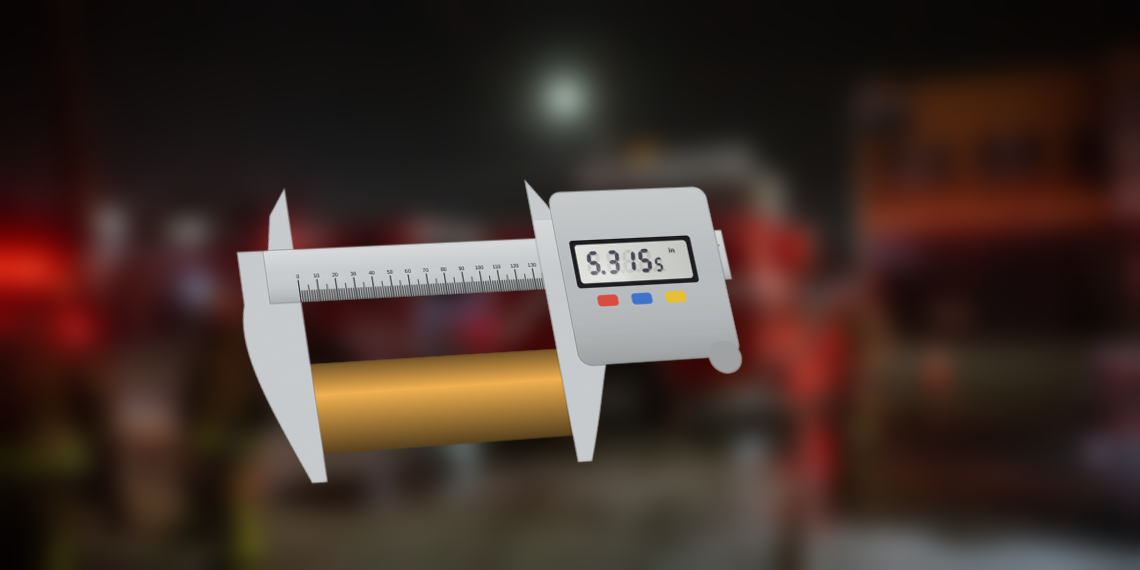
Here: **5.3155** in
